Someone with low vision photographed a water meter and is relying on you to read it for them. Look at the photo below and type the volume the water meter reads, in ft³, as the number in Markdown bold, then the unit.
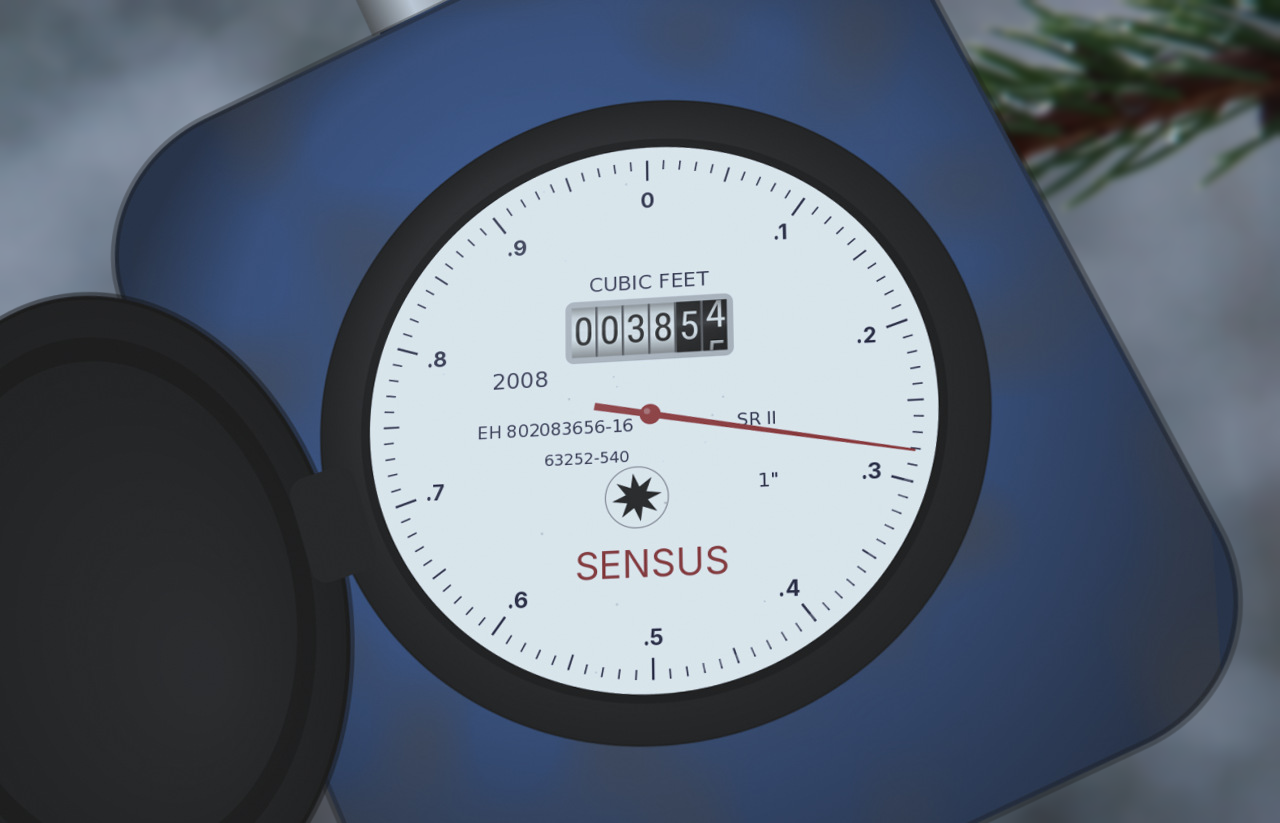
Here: **3854.28** ft³
